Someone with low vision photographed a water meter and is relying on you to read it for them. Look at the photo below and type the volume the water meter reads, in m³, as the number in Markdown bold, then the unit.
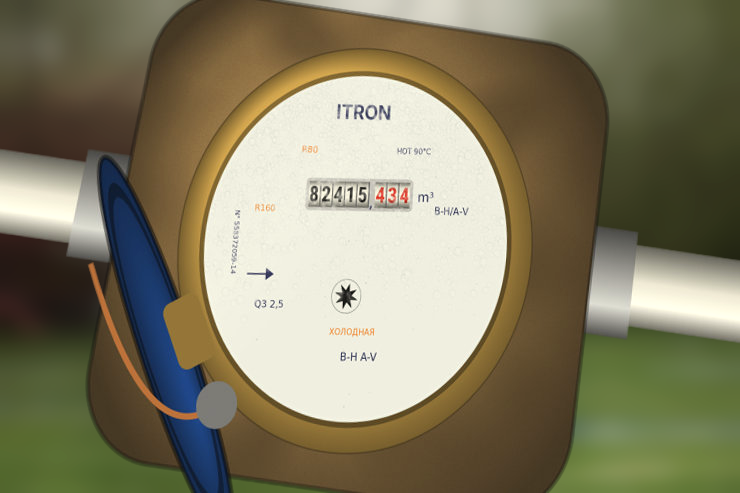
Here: **82415.434** m³
